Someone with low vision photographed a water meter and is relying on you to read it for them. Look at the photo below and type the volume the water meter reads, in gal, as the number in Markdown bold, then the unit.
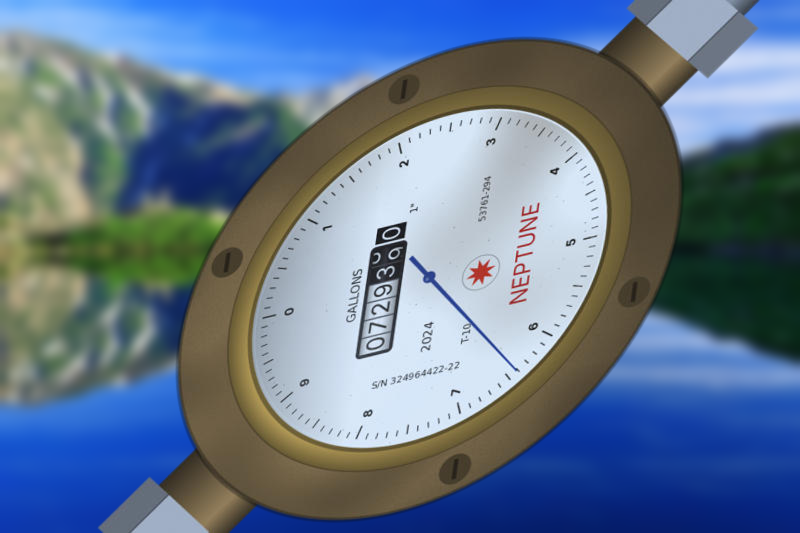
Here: **729386.4** gal
